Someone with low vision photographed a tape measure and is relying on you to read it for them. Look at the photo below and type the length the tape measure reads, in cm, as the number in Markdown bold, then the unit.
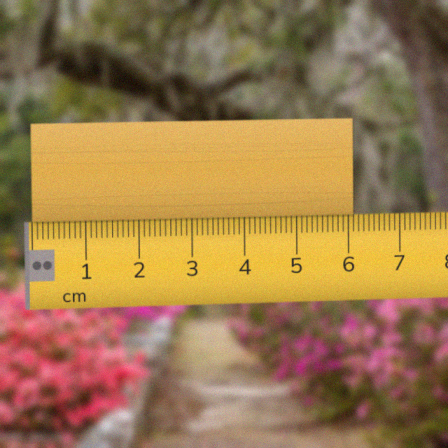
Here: **6.1** cm
